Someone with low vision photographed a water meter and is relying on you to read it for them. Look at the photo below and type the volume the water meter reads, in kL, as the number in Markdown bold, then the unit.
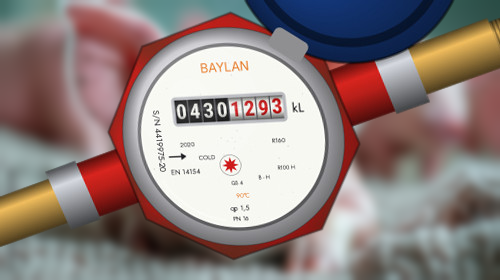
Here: **430.1293** kL
